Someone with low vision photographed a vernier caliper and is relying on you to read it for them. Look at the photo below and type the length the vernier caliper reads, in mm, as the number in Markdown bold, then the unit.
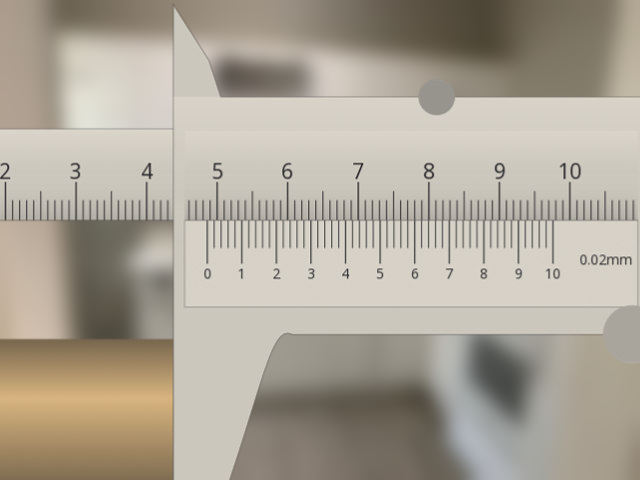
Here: **48.6** mm
